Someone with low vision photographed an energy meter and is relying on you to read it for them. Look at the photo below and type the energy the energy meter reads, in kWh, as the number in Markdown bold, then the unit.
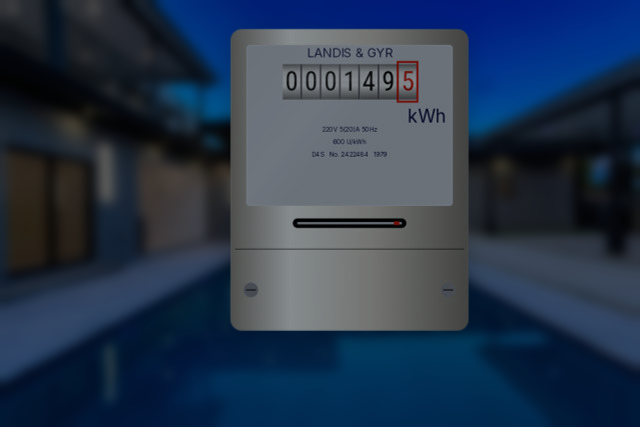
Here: **149.5** kWh
